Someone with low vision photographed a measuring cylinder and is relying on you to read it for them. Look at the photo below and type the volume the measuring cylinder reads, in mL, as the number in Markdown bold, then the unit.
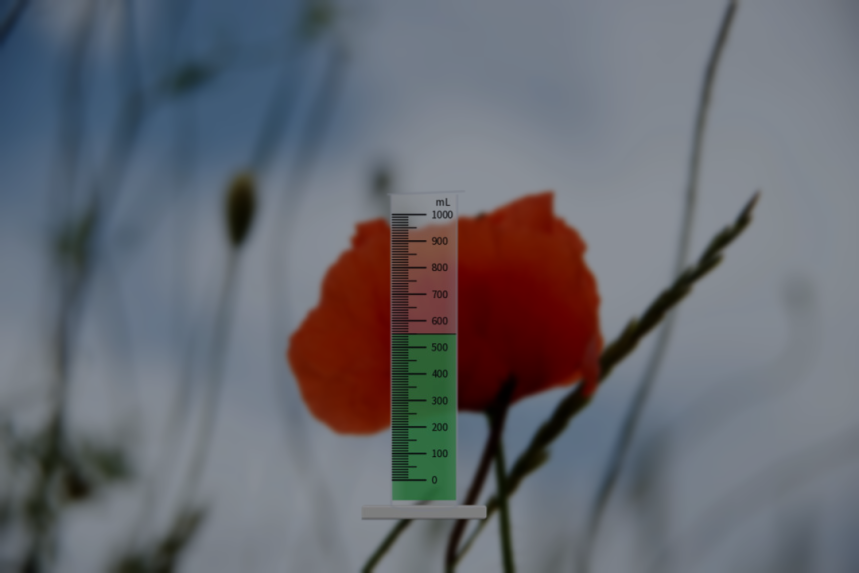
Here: **550** mL
